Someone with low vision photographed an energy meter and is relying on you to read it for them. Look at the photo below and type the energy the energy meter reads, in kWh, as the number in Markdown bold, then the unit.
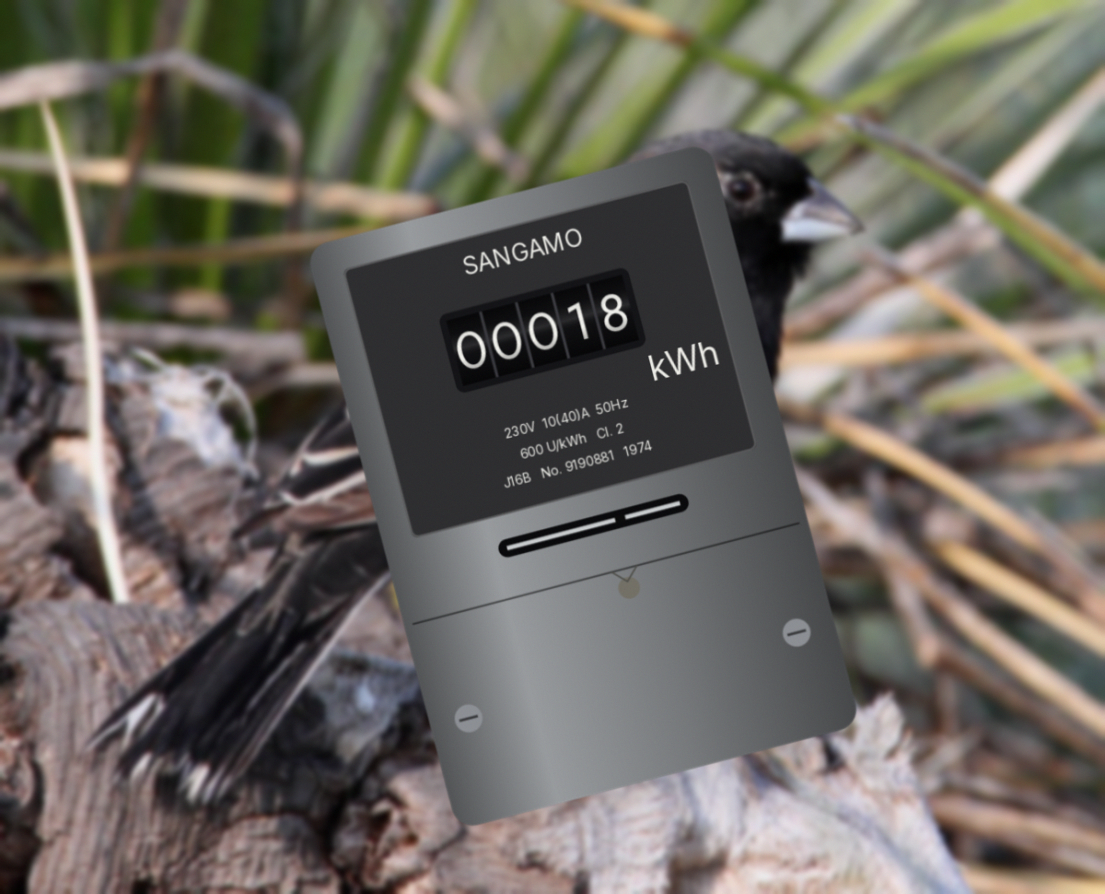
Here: **18** kWh
